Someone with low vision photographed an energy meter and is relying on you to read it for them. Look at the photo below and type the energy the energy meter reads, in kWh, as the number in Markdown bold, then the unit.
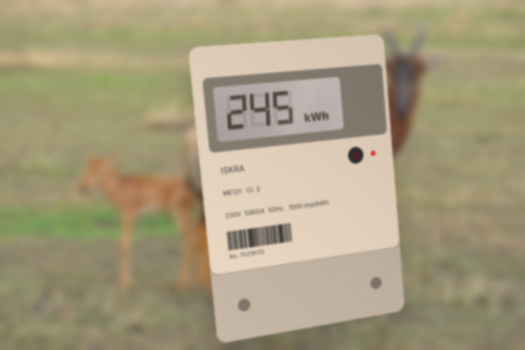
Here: **245** kWh
